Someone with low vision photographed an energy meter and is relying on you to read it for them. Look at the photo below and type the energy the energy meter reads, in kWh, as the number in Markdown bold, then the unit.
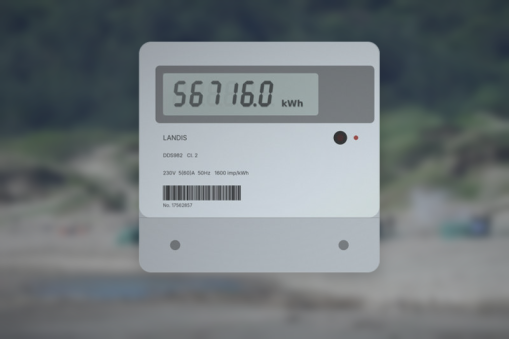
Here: **56716.0** kWh
